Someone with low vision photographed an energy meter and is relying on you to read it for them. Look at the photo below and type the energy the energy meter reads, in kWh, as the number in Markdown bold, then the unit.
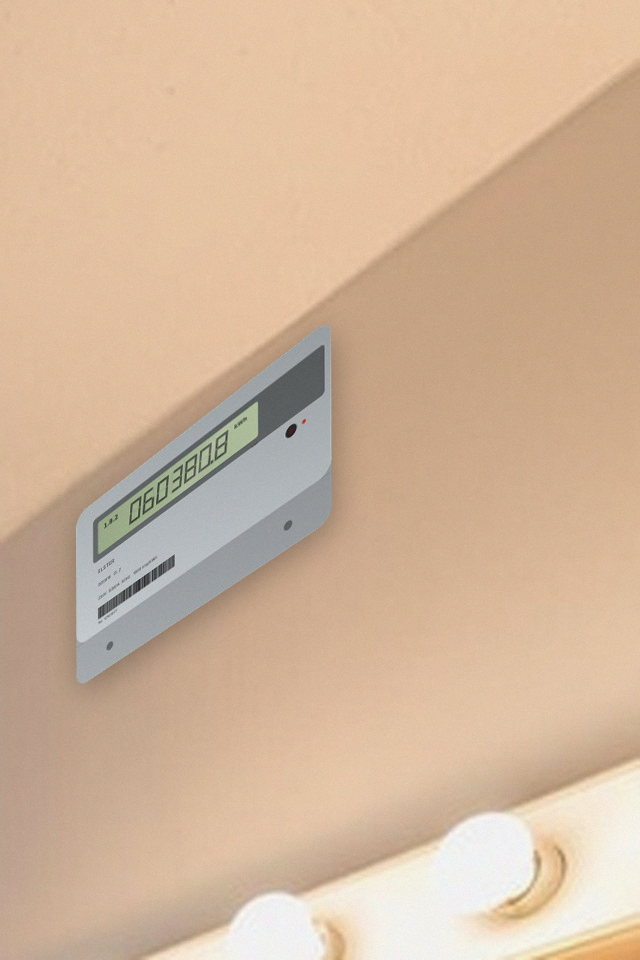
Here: **60380.8** kWh
